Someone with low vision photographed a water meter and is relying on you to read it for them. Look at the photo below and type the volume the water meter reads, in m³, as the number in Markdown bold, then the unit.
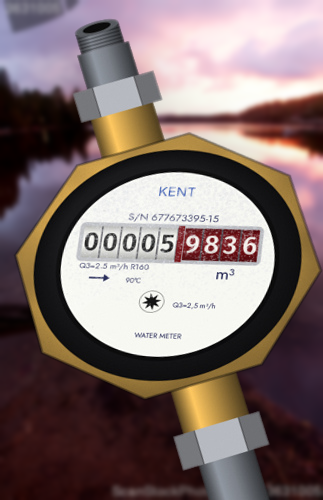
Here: **5.9836** m³
